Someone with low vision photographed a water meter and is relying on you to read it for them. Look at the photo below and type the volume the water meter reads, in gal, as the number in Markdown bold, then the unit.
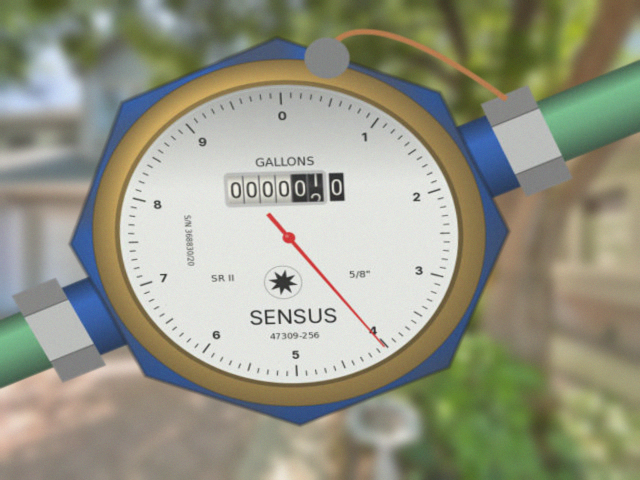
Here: **14.0** gal
